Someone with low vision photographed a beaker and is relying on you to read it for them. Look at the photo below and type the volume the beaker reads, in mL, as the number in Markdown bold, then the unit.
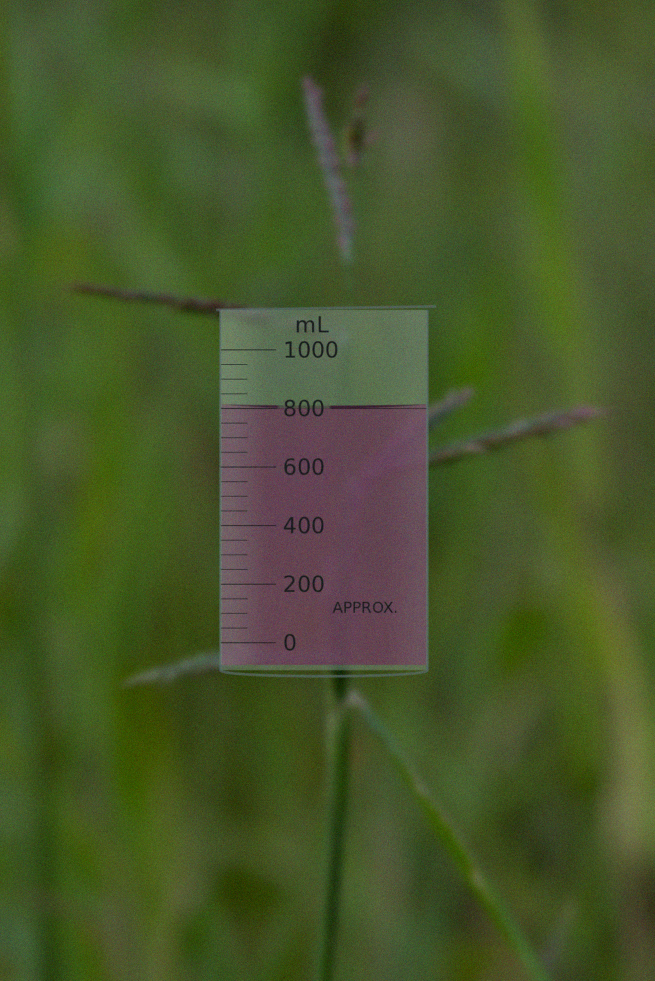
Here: **800** mL
